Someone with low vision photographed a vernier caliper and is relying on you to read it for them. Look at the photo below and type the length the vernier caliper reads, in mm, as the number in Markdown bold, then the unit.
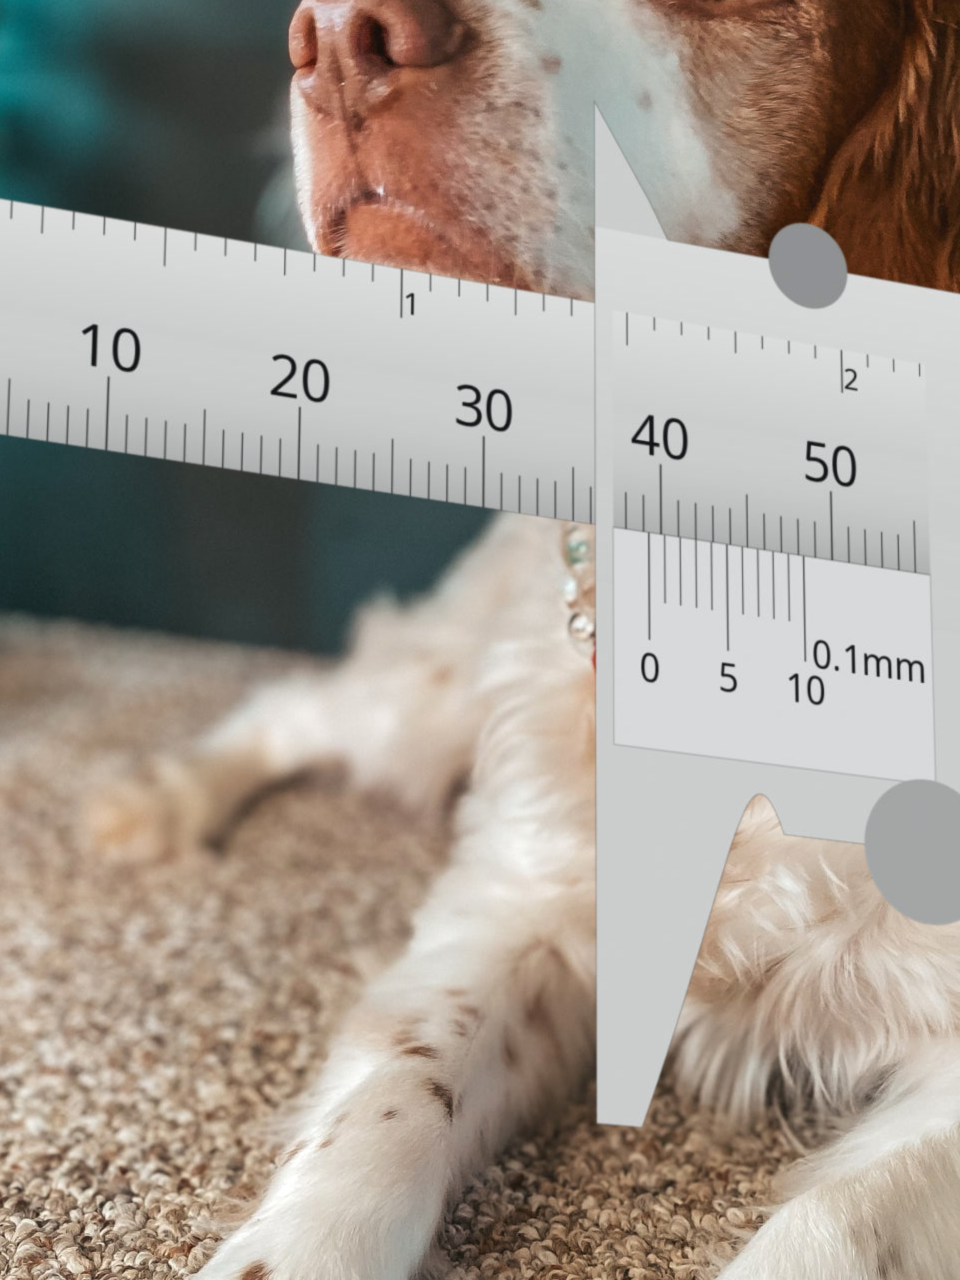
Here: **39.3** mm
